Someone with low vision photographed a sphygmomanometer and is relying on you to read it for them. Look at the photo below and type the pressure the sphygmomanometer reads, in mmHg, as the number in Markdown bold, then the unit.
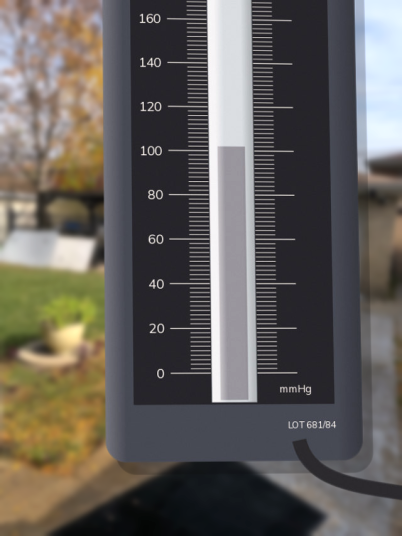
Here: **102** mmHg
